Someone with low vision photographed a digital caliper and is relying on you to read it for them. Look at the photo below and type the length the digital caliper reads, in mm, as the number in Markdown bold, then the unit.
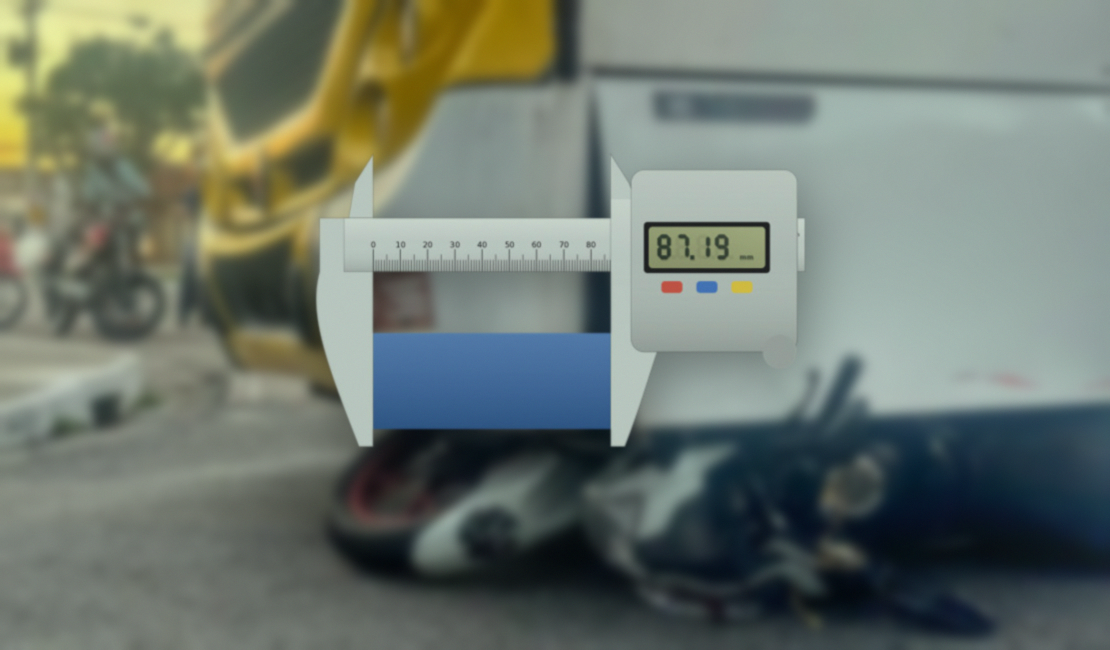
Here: **87.19** mm
